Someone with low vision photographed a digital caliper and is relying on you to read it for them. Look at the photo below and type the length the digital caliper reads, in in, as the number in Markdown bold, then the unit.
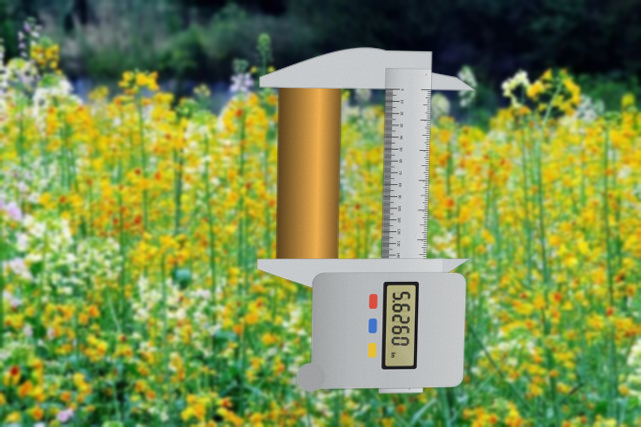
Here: **5.6260** in
